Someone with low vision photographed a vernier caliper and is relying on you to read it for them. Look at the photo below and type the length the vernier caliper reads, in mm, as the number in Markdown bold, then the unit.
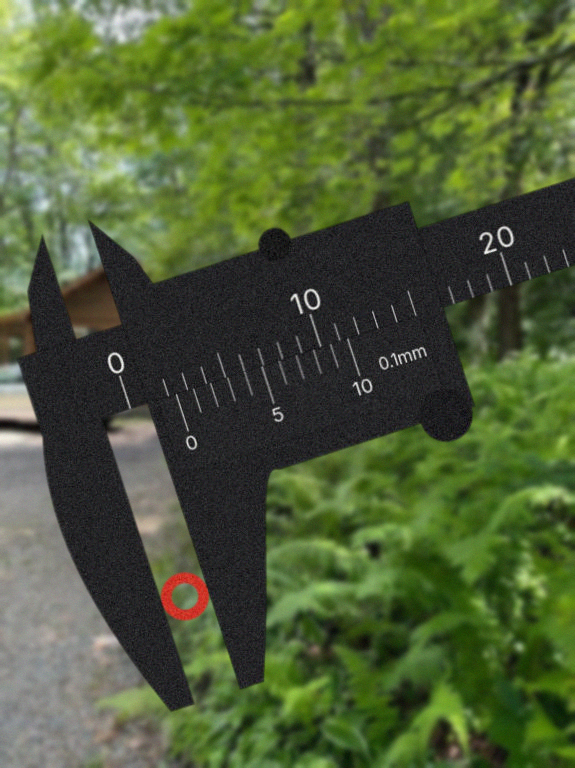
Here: **2.4** mm
